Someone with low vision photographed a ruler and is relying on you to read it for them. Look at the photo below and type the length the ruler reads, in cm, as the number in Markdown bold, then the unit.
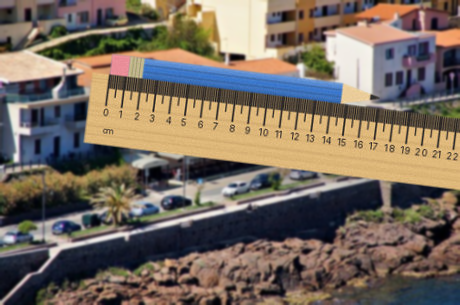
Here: **17** cm
